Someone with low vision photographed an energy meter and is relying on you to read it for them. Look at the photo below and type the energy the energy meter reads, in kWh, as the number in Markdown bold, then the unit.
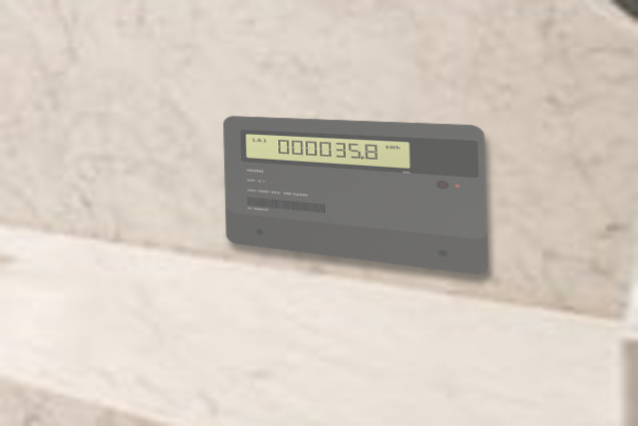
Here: **35.8** kWh
